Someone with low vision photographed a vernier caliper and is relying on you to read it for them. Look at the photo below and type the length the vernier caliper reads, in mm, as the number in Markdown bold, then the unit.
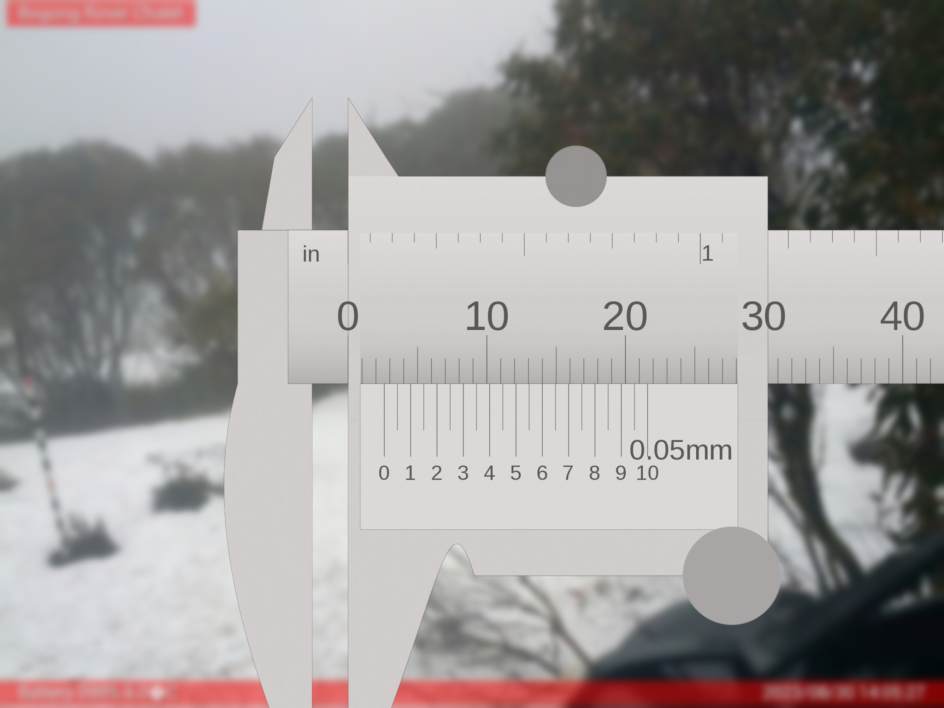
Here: **2.6** mm
